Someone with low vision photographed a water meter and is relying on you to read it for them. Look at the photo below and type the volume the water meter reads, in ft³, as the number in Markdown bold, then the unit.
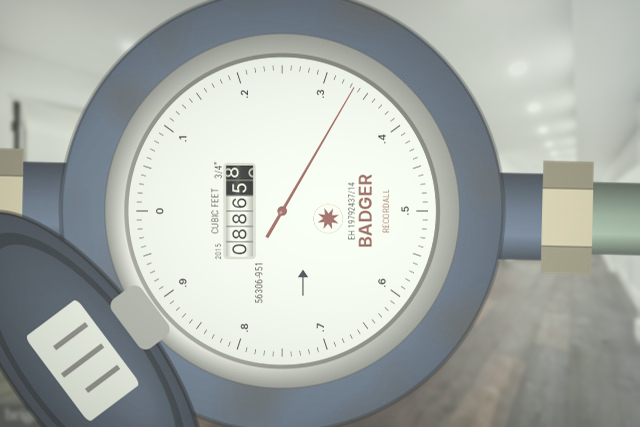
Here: **88658.33** ft³
